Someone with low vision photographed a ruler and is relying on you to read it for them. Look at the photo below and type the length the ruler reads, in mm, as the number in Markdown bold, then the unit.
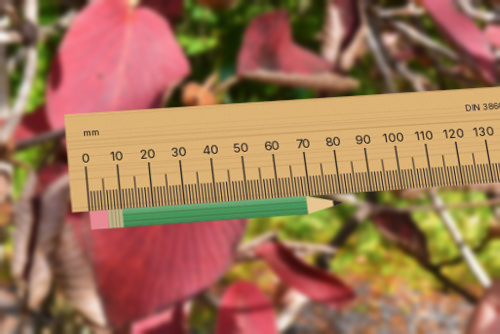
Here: **80** mm
